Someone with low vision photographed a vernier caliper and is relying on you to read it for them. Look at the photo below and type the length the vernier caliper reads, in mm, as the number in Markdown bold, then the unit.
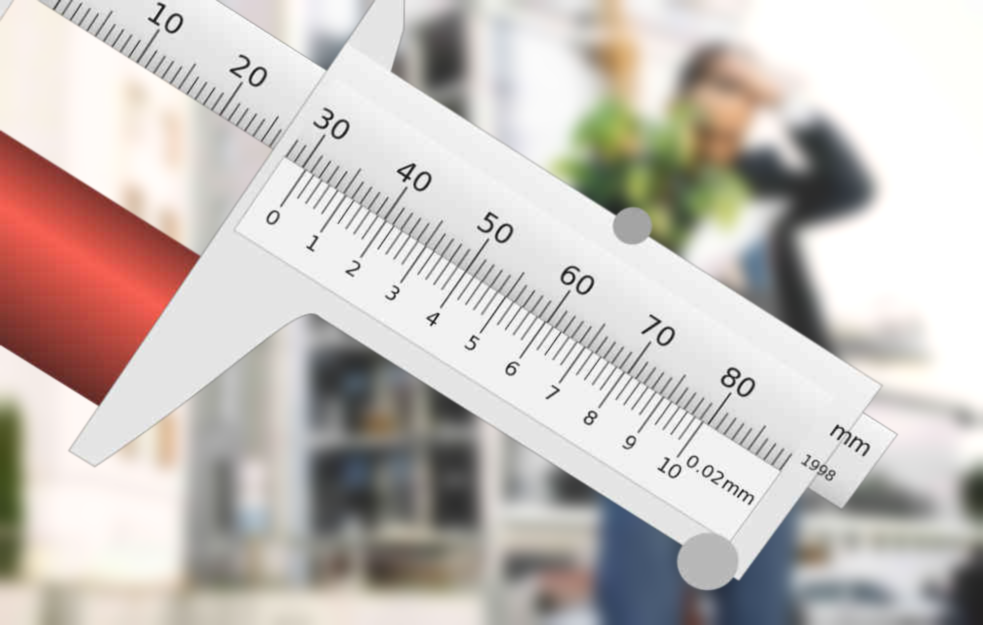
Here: **30.4** mm
